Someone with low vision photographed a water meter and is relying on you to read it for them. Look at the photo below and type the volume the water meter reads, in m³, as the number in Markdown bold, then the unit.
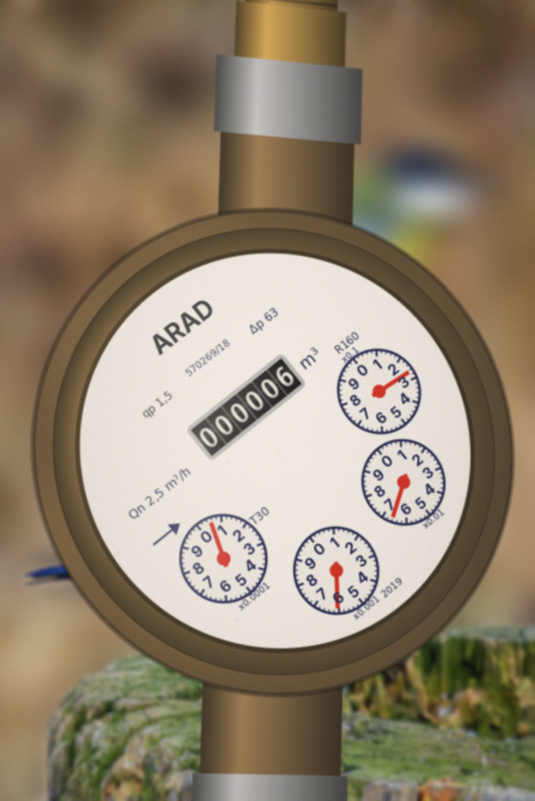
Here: **6.2660** m³
